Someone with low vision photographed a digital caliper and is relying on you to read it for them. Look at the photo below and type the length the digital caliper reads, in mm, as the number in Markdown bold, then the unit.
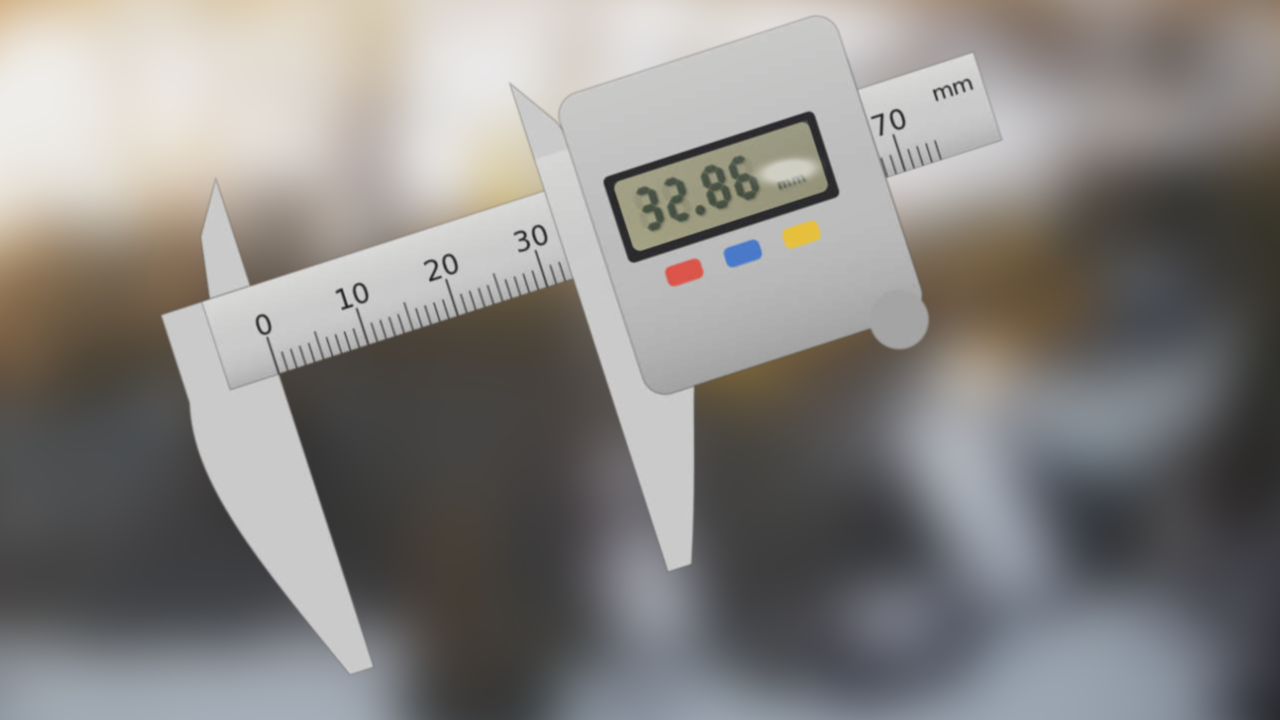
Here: **32.86** mm
